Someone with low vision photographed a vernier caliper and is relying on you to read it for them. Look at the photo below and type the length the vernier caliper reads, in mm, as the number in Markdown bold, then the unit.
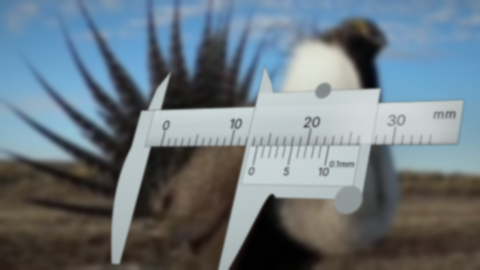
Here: **13.6** mm
